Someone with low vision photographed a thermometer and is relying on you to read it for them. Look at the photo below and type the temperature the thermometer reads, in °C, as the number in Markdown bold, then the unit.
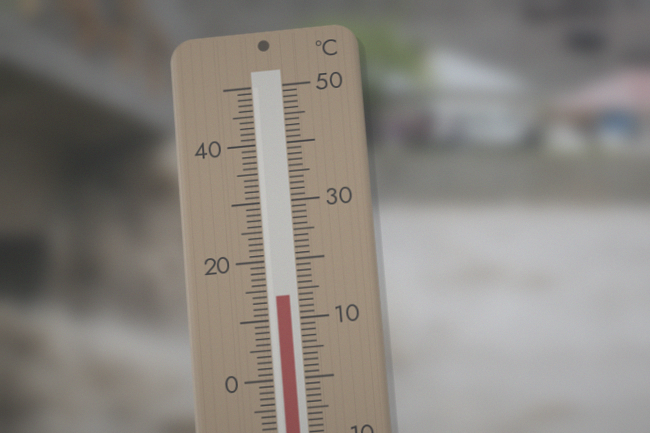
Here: **14** °C
